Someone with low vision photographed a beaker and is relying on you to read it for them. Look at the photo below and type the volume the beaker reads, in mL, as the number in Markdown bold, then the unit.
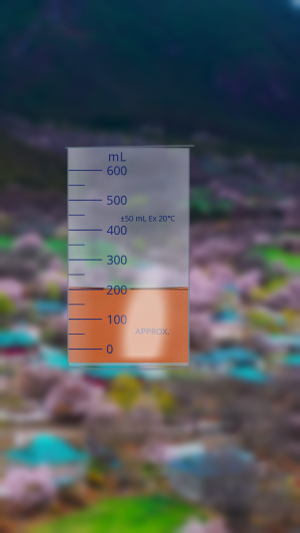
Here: **200** mL
